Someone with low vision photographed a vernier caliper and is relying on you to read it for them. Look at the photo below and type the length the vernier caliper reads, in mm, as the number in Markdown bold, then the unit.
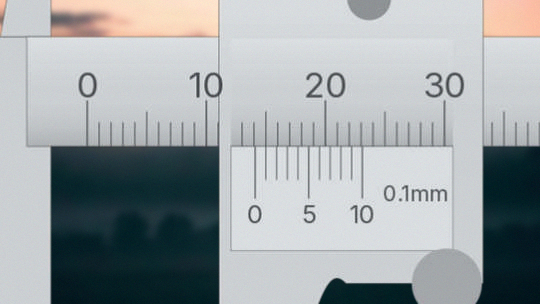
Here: **14.1** mm
